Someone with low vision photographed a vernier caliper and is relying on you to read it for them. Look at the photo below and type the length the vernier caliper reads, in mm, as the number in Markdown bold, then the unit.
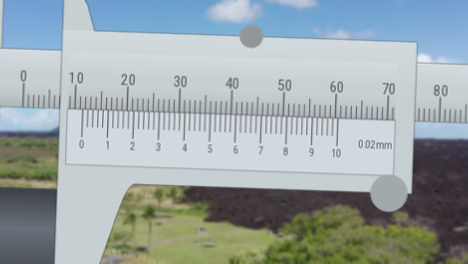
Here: **11.5** mm
